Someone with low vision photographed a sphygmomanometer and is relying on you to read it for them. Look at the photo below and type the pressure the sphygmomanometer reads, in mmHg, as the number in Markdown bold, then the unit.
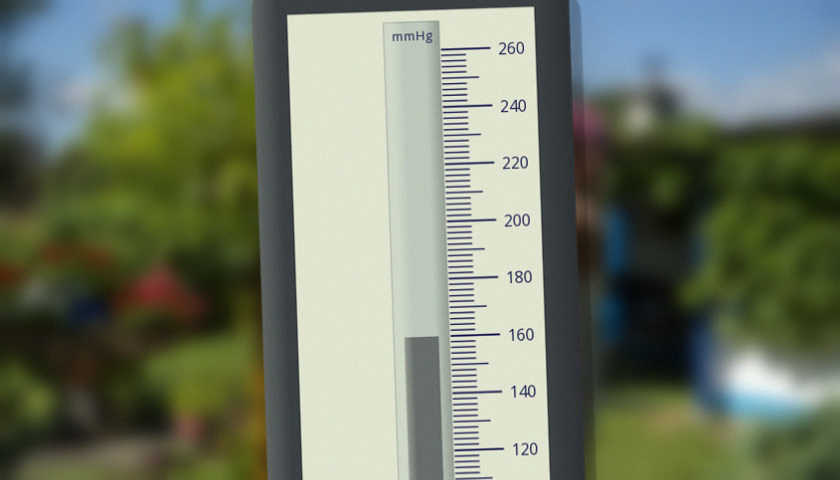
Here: **160** mmHg
